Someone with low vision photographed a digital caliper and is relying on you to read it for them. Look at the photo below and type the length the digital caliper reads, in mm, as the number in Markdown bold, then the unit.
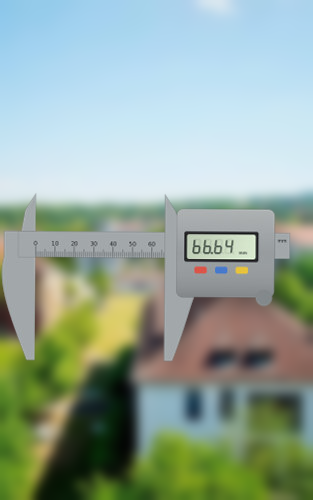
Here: **66.64** mm
